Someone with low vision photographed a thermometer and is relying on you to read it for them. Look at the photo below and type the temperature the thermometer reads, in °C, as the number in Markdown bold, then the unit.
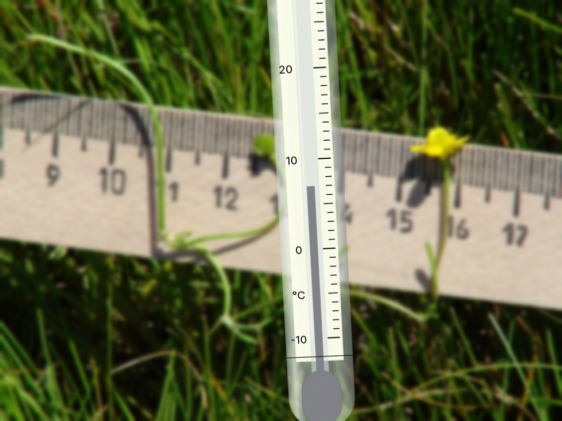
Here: **7** °C
